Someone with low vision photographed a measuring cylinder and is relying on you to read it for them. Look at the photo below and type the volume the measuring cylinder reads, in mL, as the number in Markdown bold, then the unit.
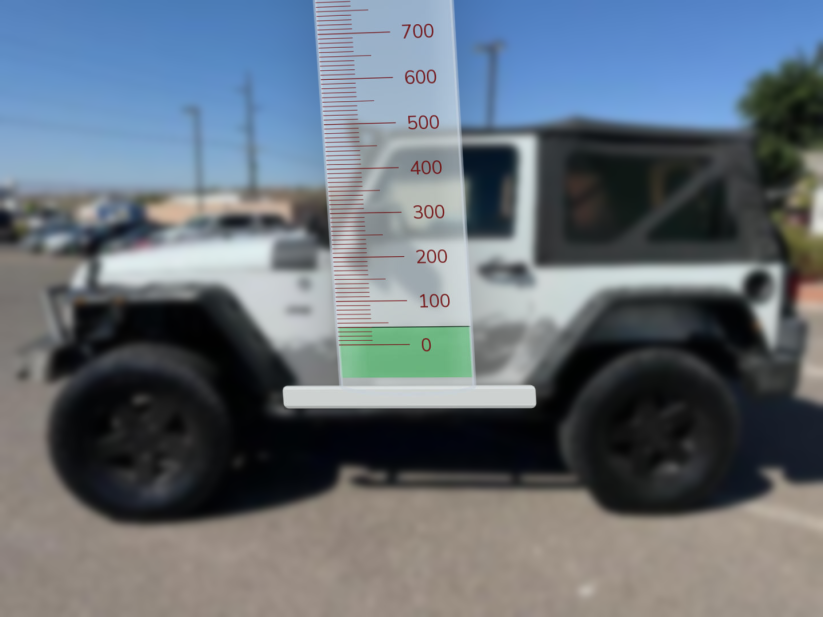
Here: **40** mL
